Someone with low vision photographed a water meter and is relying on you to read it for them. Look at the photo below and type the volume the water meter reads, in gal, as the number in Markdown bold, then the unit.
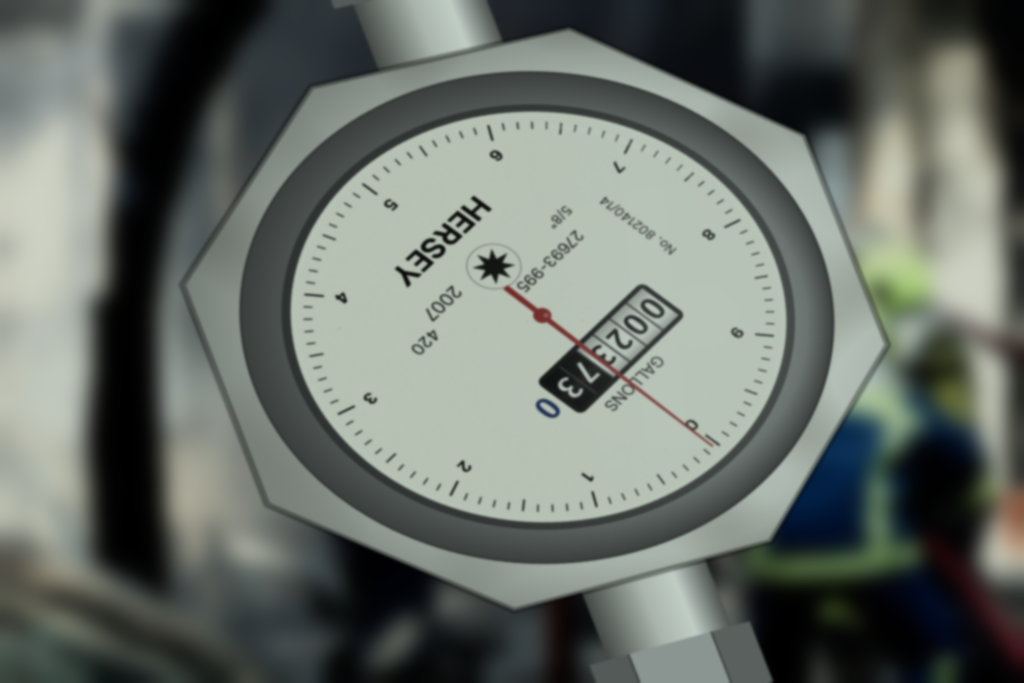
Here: **23730.0** gal
